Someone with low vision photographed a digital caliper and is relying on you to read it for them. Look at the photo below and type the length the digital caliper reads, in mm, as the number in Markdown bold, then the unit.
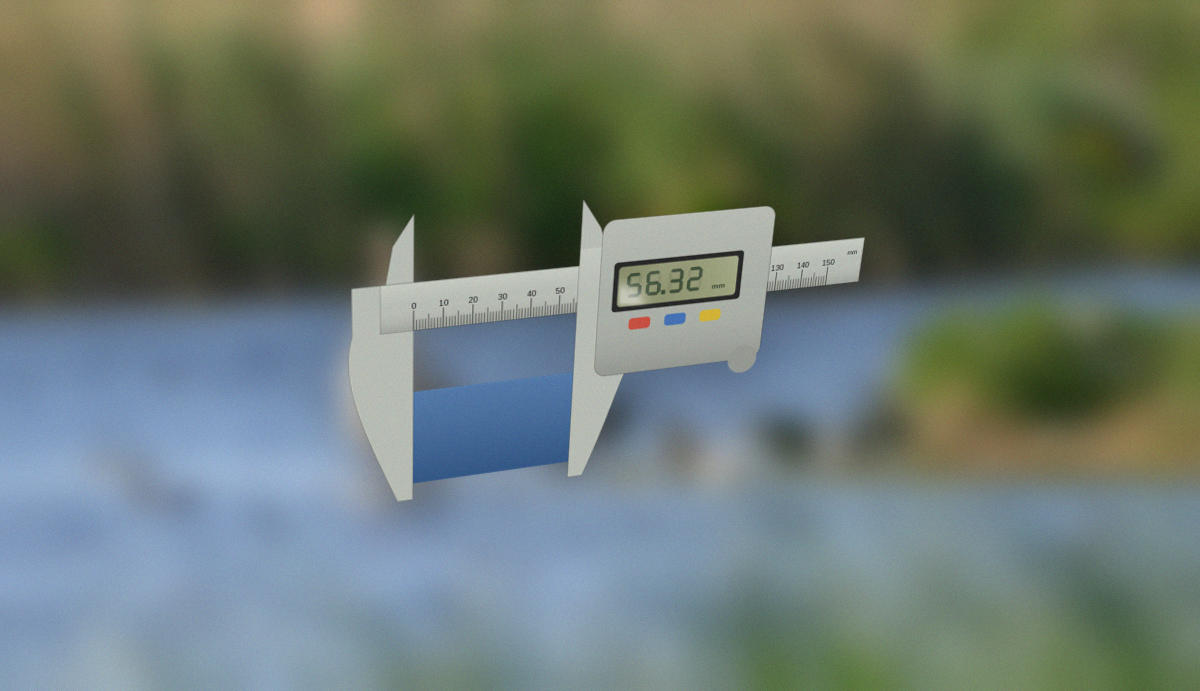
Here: **56.32** mm
